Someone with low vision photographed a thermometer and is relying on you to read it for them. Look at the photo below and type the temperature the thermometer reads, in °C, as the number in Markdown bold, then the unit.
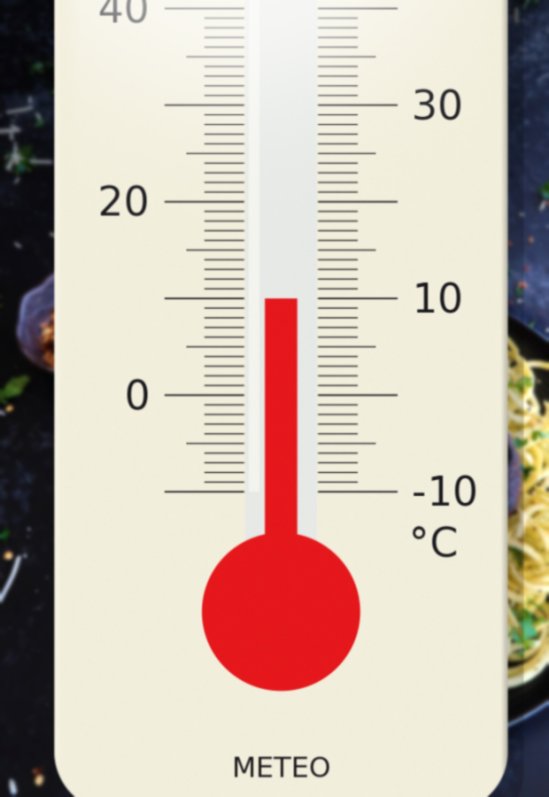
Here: **10** °C
